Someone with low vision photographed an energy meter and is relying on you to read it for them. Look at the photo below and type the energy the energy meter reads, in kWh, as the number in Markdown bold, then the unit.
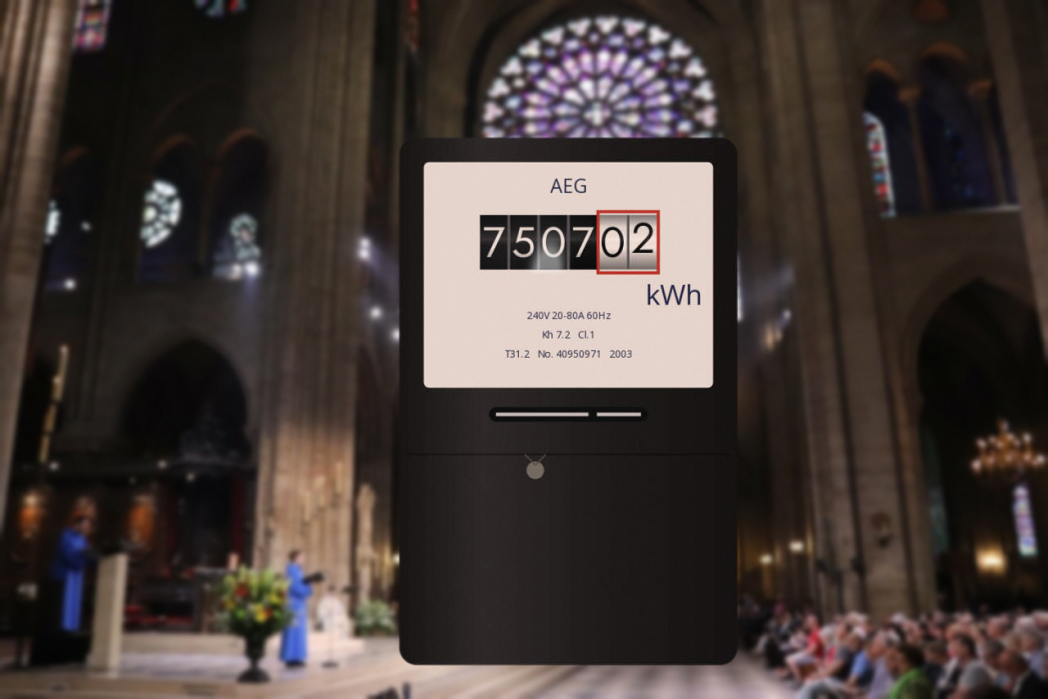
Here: **7507.02** kWh
